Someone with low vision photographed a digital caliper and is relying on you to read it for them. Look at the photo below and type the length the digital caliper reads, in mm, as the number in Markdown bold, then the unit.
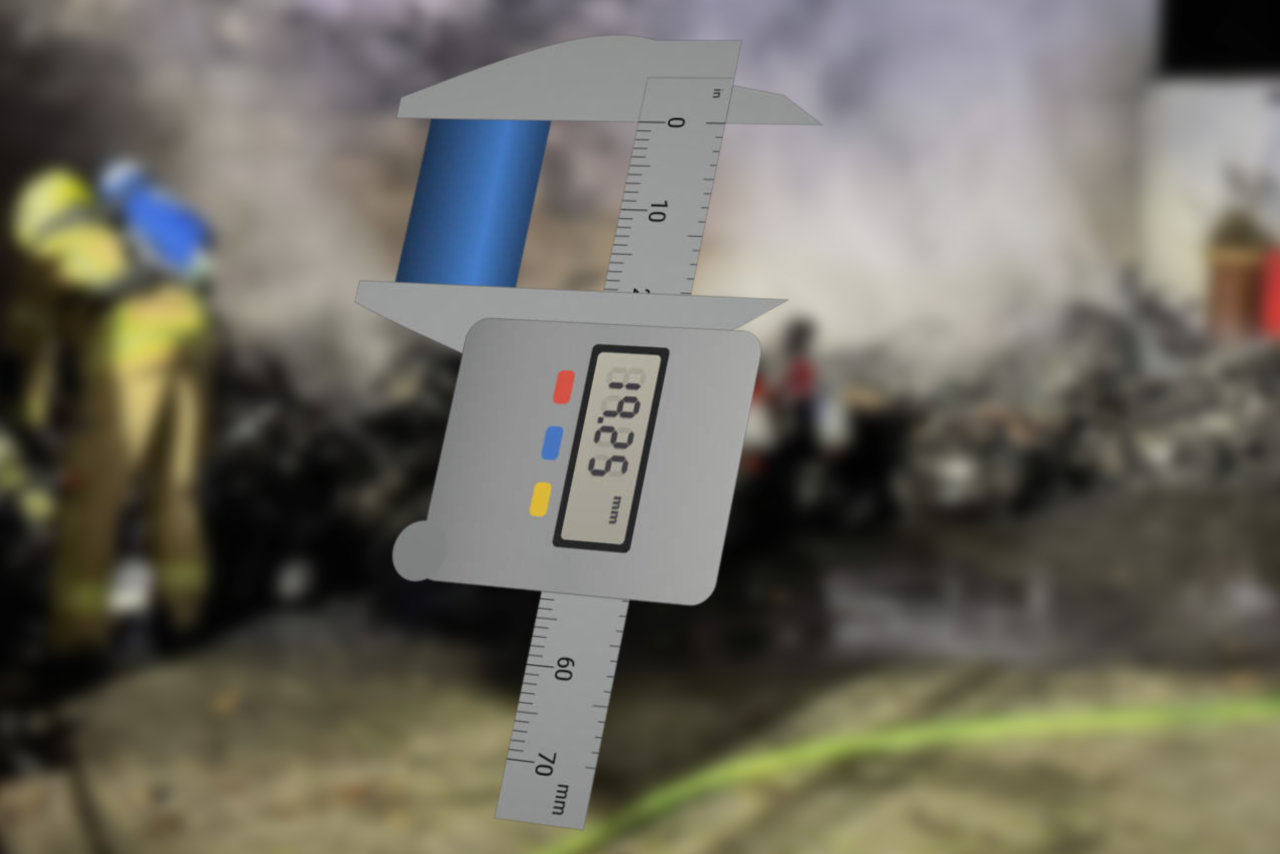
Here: **19.25** mm
